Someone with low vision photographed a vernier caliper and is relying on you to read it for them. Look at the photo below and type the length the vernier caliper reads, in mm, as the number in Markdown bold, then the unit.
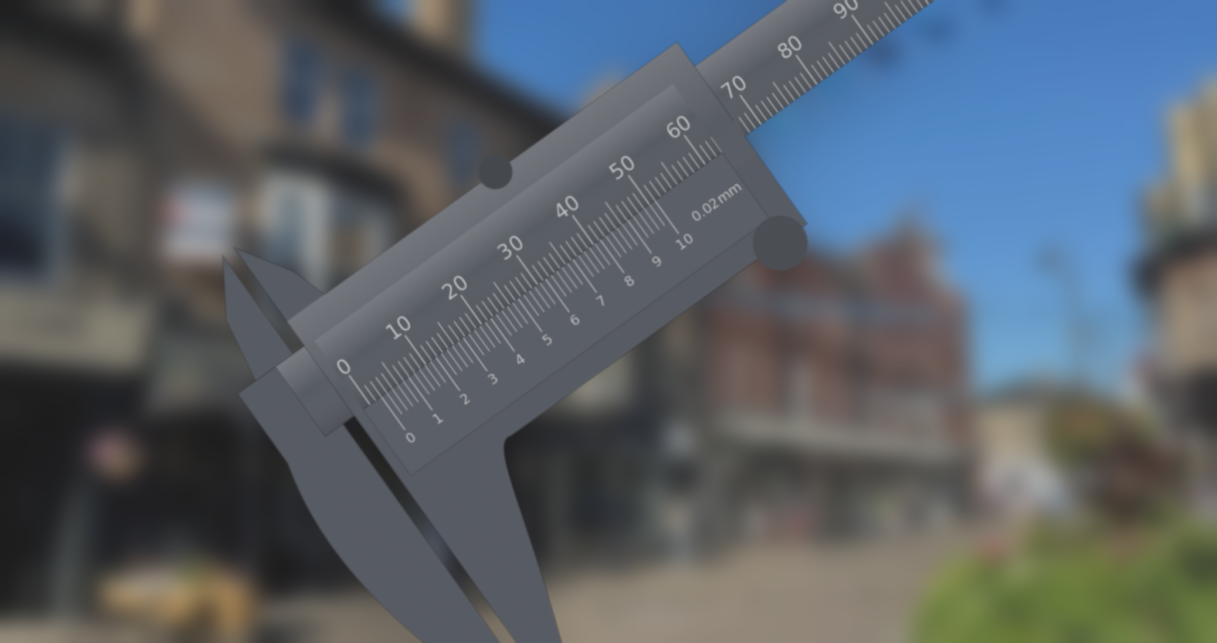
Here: **2.0** mm
